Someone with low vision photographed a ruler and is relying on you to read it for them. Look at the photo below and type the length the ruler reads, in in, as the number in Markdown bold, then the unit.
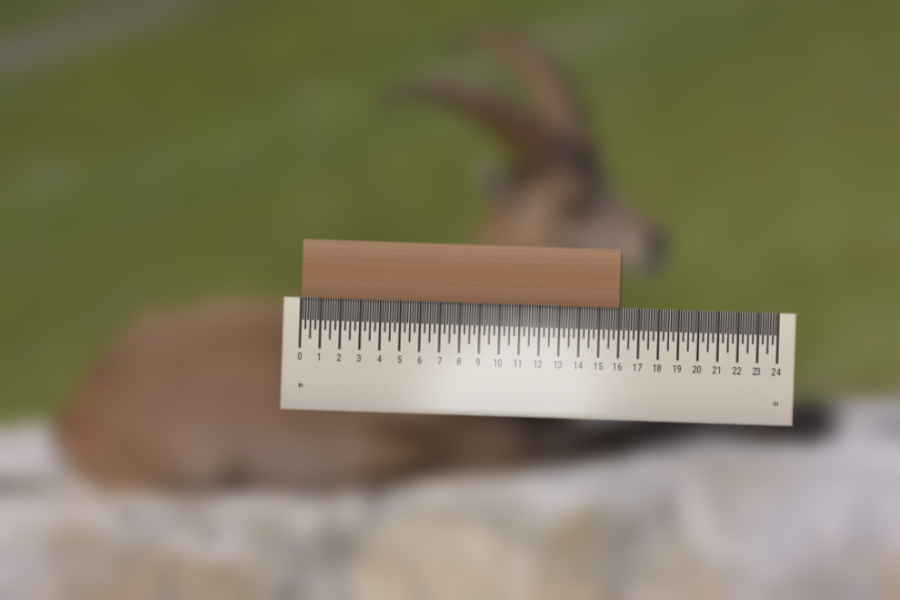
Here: **16** in
